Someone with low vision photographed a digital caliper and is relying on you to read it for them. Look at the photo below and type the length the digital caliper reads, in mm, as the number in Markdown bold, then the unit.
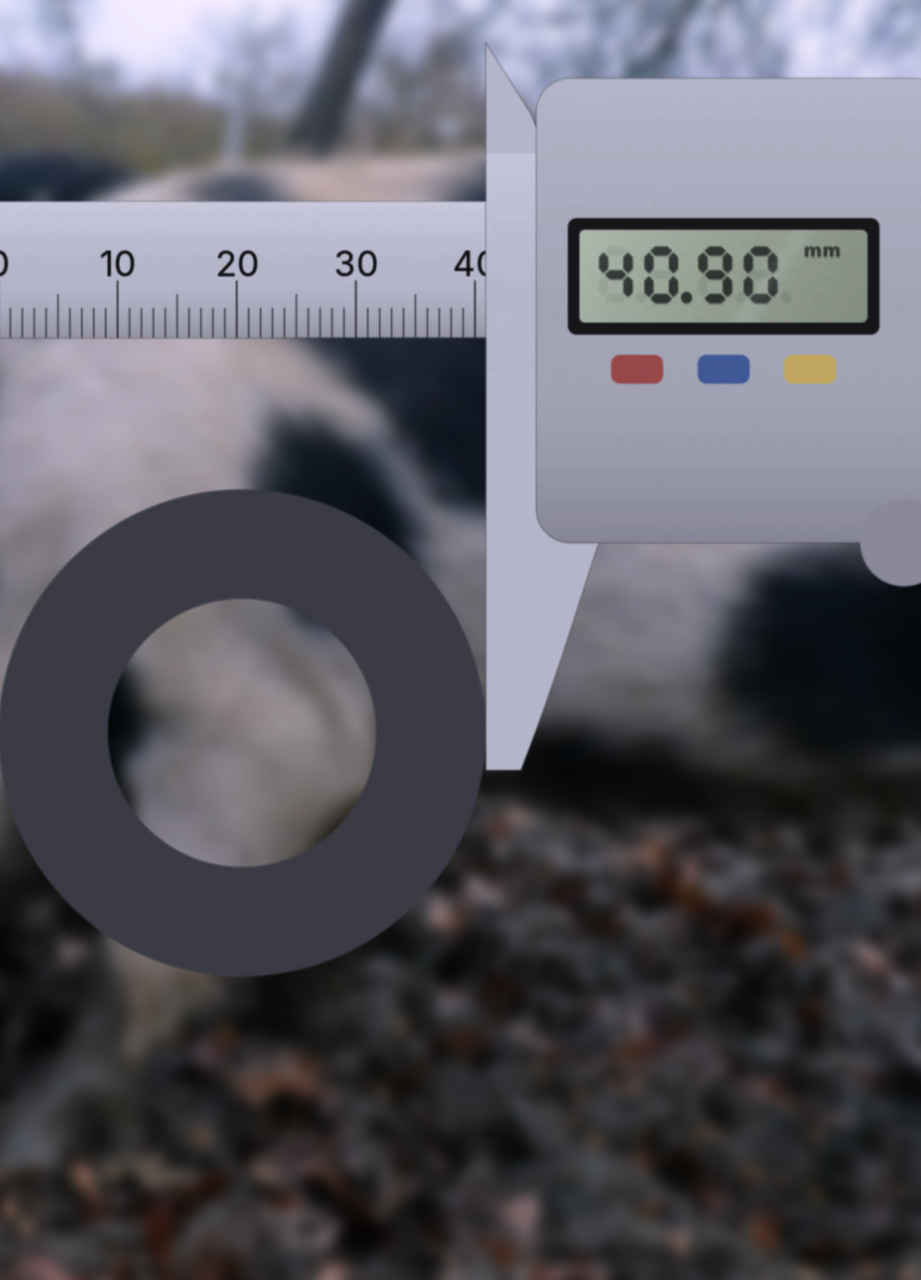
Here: **40.90** mm
